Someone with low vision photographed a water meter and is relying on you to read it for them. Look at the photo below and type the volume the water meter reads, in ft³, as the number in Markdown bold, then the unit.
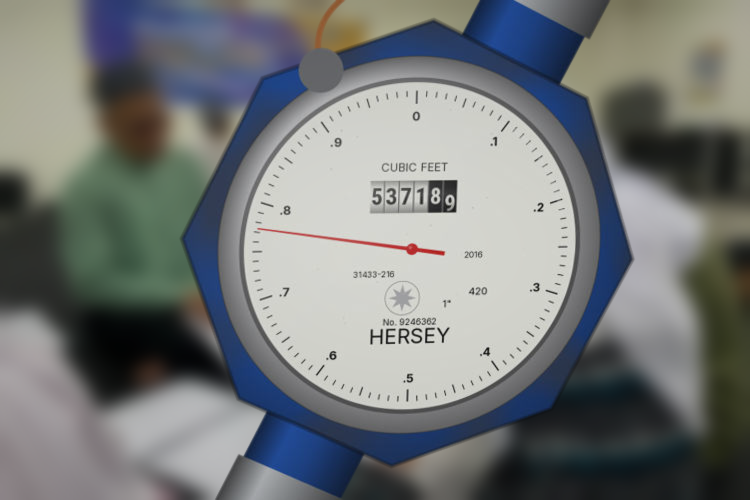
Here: **537188.77** ft³
